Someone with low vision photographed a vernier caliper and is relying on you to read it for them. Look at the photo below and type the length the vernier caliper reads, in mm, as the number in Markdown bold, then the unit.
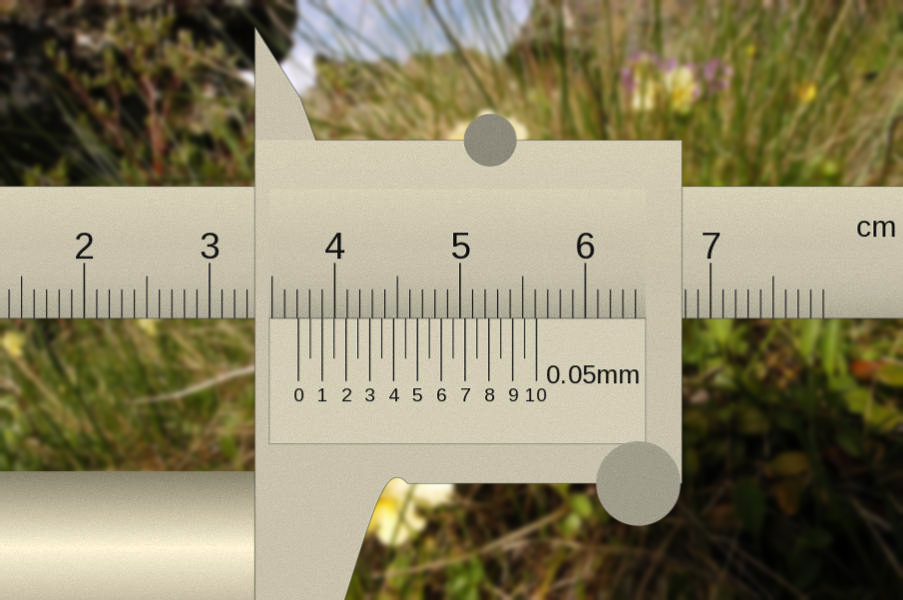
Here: **37.1** mm
